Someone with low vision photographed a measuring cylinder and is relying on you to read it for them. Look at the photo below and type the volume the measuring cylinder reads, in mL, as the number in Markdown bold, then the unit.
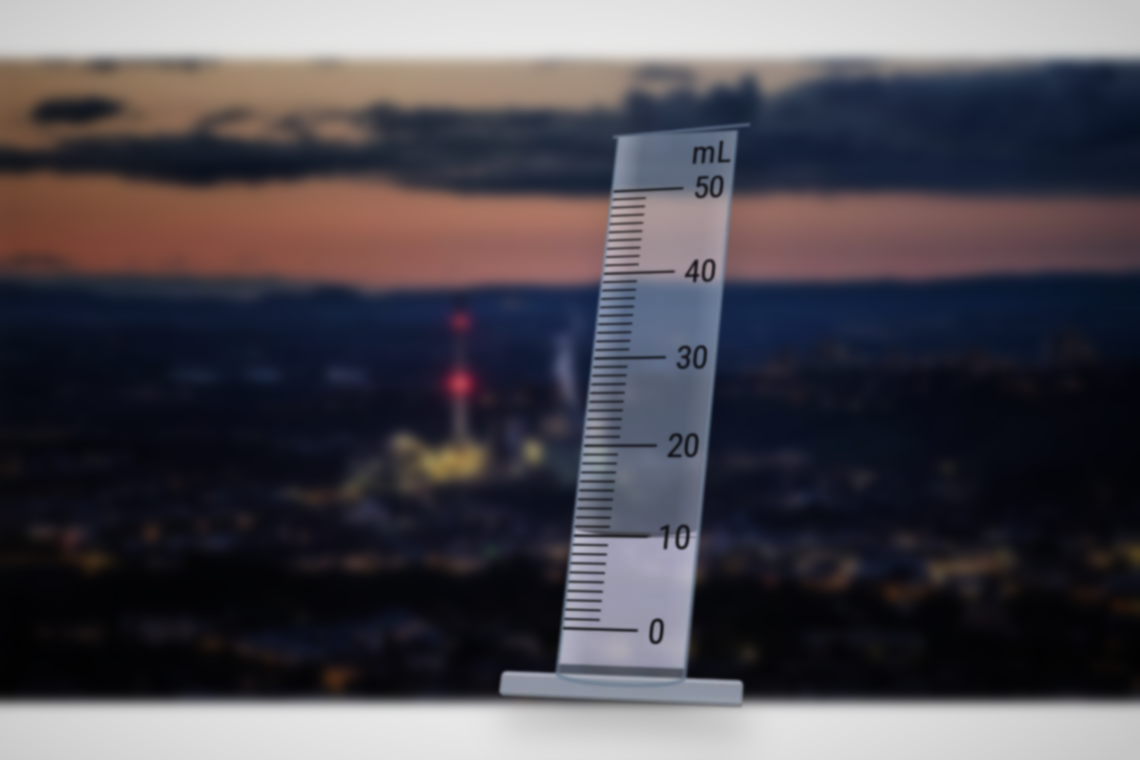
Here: **10** mL
